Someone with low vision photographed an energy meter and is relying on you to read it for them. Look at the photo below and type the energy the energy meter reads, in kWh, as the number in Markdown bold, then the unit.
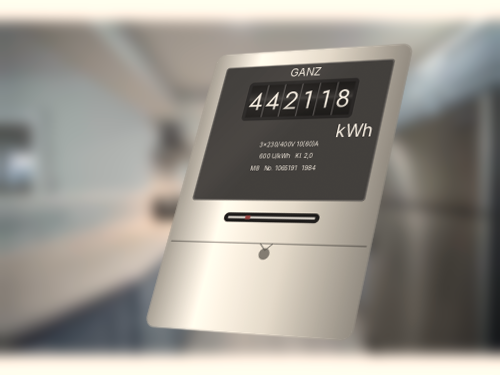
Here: **442118** kWh
